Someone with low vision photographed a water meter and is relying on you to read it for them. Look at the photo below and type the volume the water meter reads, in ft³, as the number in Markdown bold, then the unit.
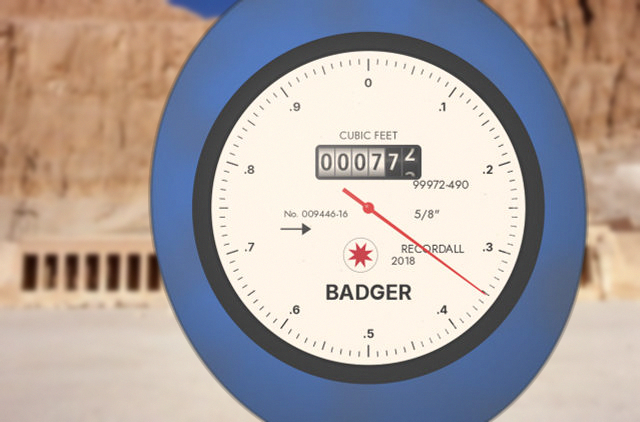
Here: **772.35** ft³
